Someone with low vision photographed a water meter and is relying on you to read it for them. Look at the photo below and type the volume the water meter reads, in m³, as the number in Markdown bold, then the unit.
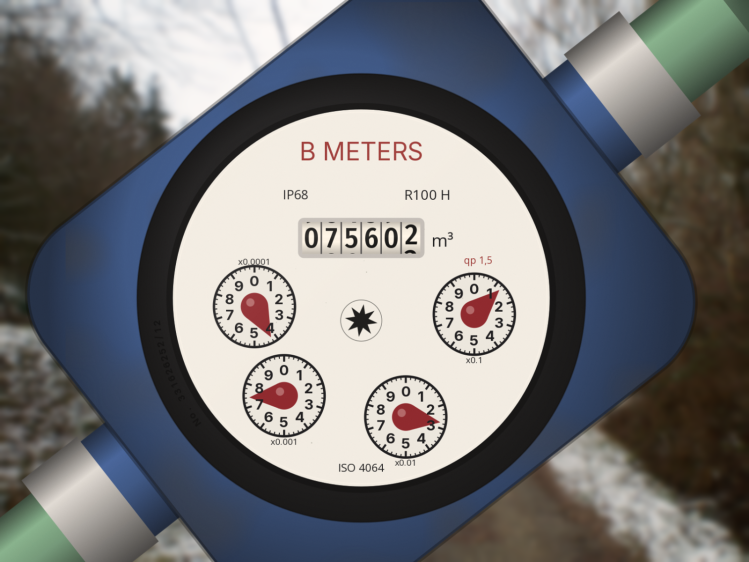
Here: **75602.1274** m³
